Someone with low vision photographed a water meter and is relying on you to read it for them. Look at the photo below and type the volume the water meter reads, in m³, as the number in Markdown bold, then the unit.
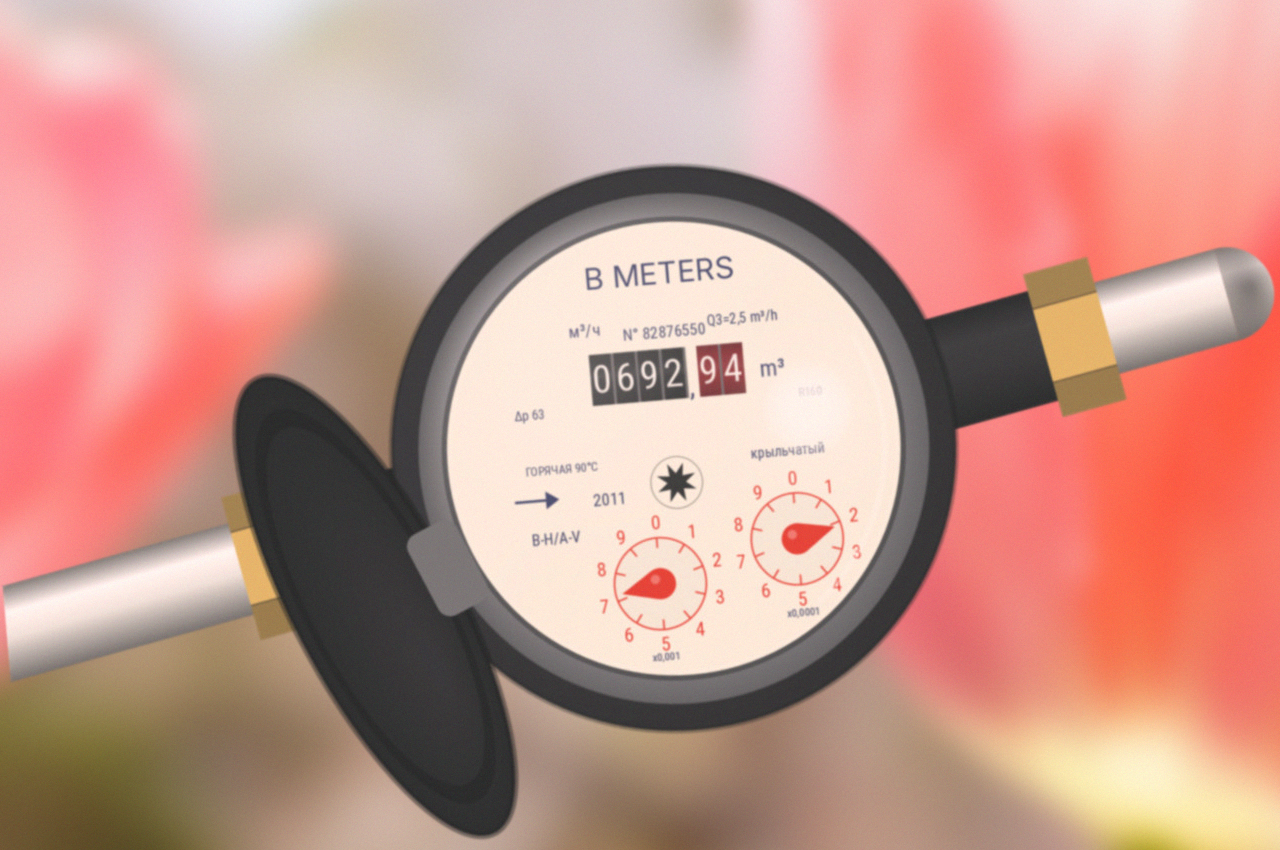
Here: **692.9472** m³
